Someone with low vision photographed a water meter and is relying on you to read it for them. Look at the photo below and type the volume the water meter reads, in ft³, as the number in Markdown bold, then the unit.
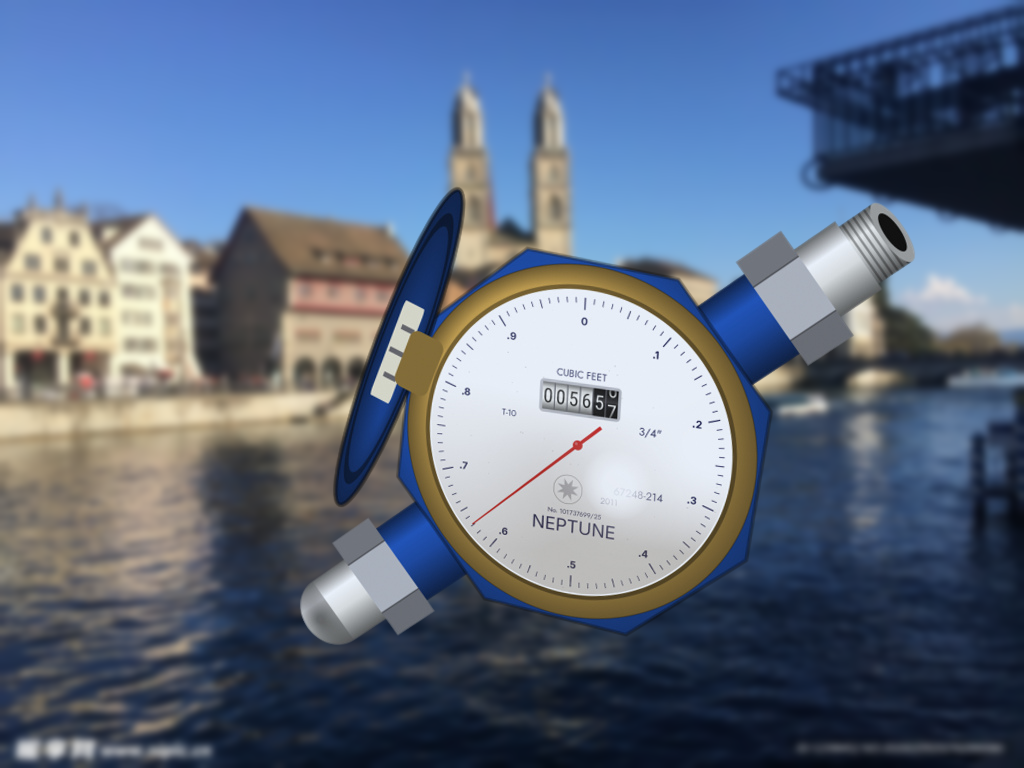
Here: **5656.63** ft³
